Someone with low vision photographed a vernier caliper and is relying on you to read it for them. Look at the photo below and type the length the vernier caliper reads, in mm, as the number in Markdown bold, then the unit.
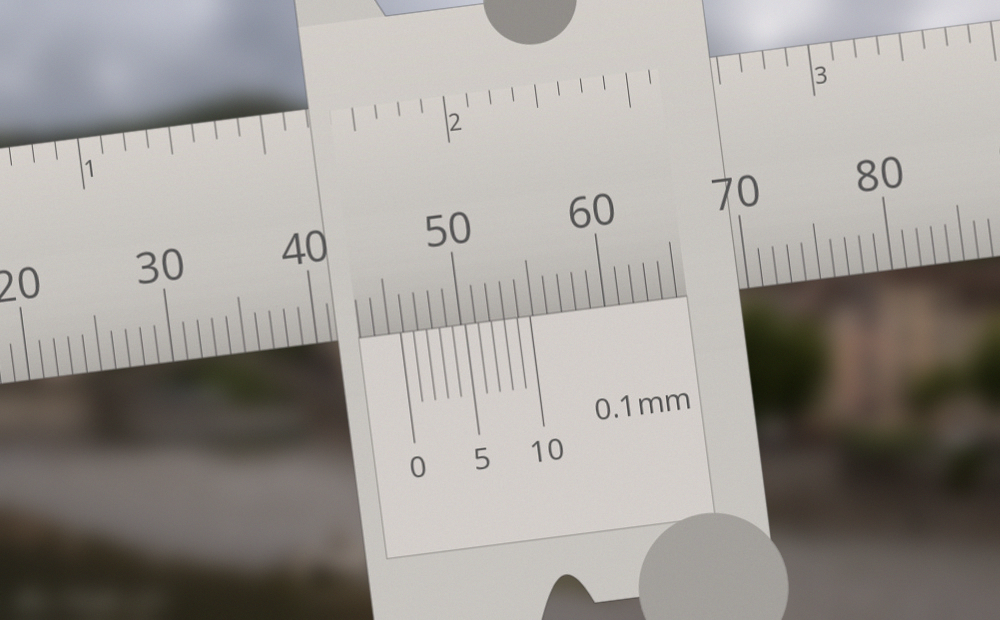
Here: **45.8** mm
